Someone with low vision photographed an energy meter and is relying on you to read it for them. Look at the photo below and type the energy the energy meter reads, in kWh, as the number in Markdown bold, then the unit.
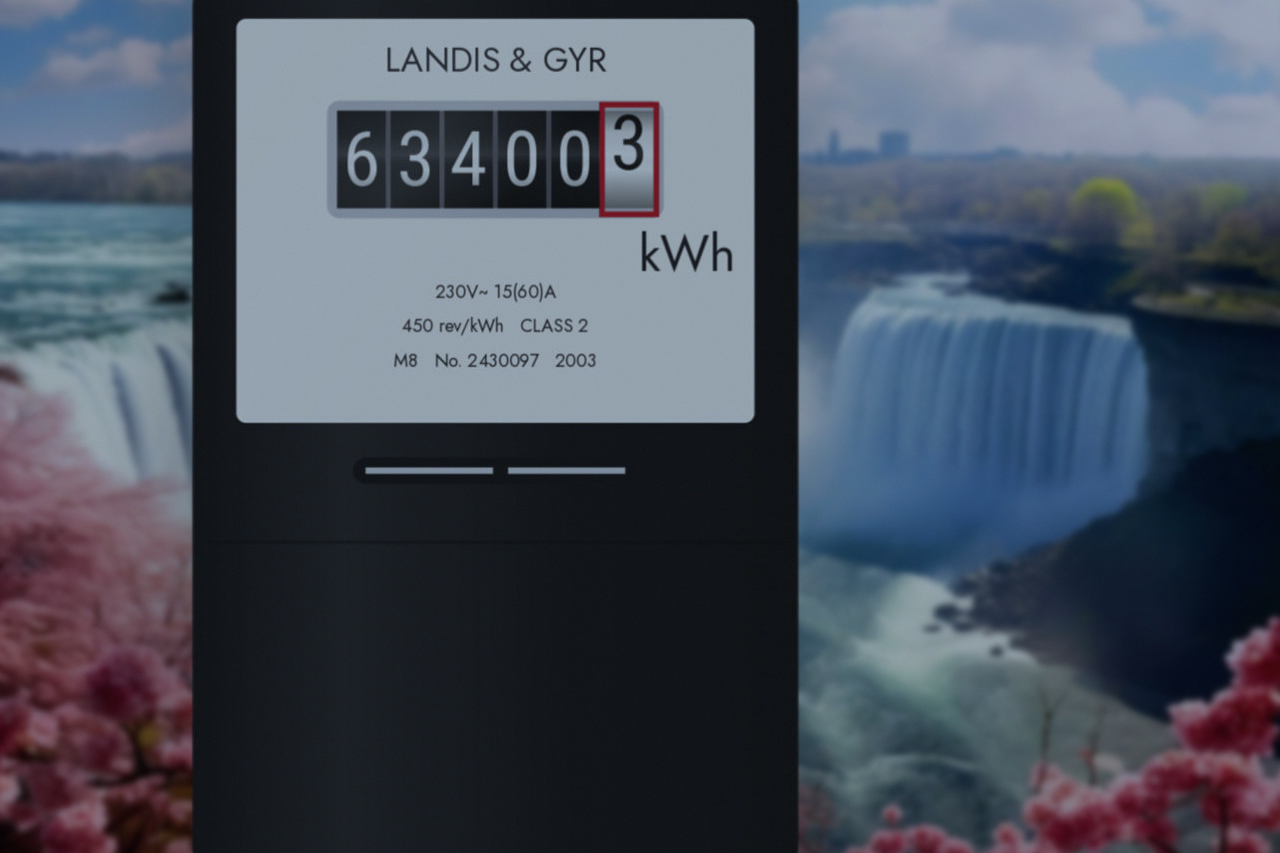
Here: **63400.3** kWh
